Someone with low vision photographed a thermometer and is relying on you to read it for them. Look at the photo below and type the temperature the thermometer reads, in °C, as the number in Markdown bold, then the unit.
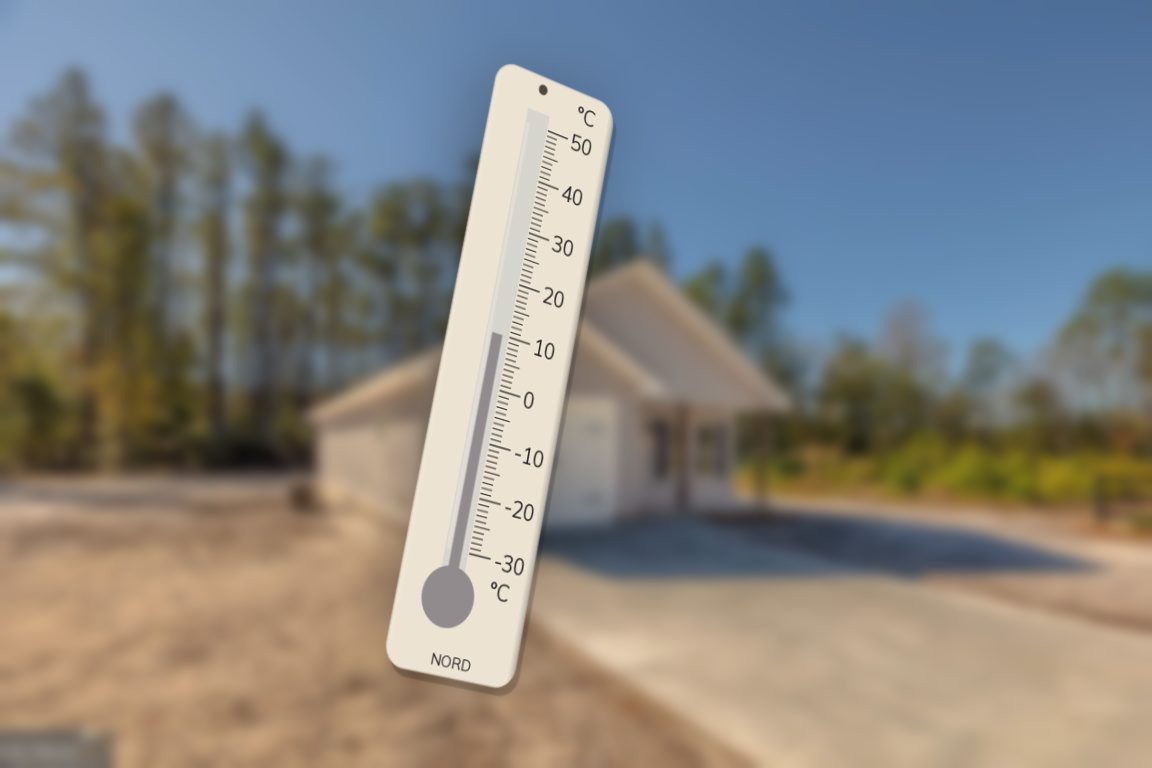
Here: **10** °C
